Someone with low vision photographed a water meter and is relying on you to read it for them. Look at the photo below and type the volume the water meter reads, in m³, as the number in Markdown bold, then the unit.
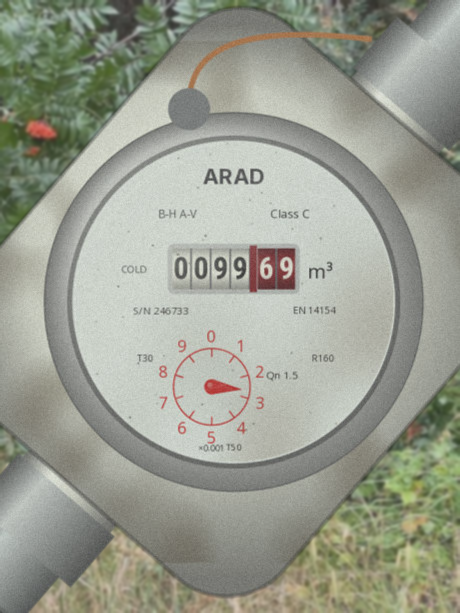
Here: **99.692** m³
